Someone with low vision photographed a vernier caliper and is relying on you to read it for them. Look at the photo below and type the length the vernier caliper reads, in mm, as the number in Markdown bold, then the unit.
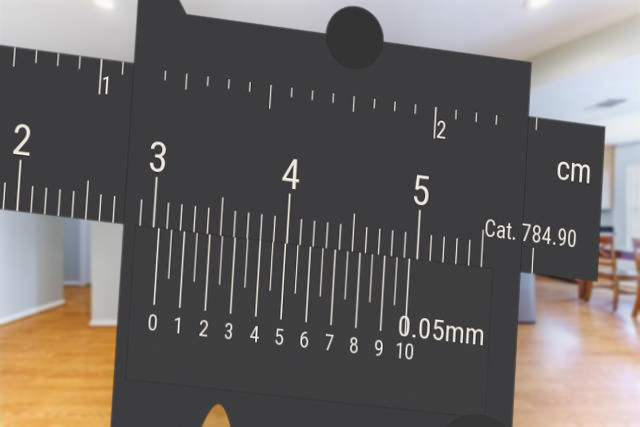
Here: **30.4** mm
